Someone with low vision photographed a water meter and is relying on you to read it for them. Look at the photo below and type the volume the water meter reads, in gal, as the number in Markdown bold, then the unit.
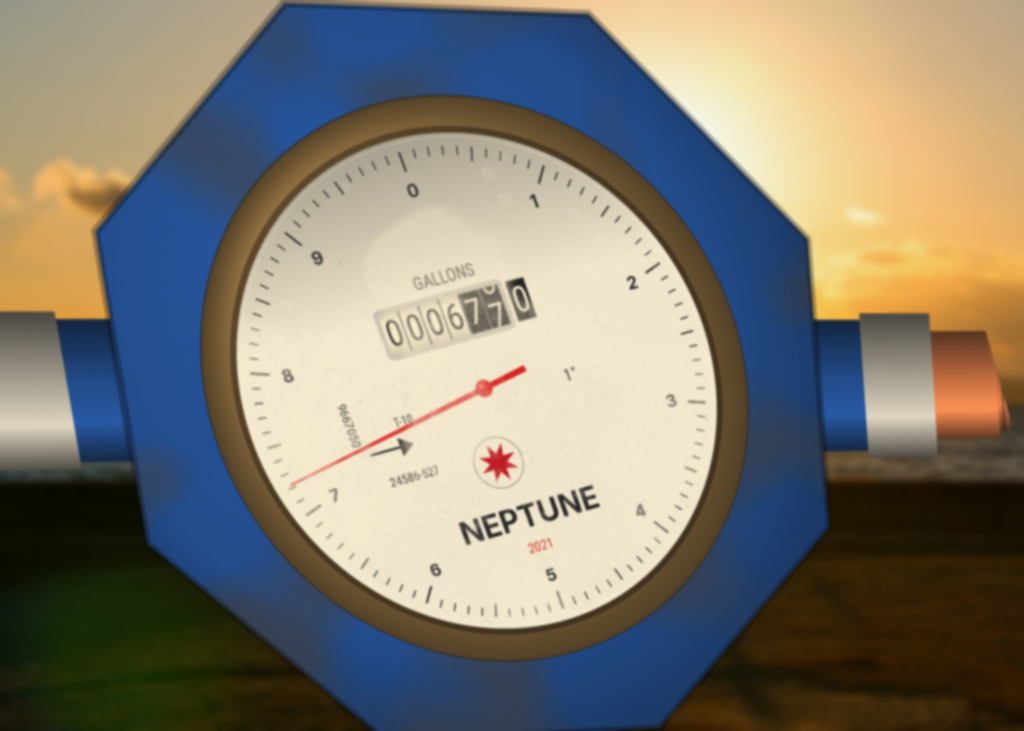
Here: **6767.2** gal
